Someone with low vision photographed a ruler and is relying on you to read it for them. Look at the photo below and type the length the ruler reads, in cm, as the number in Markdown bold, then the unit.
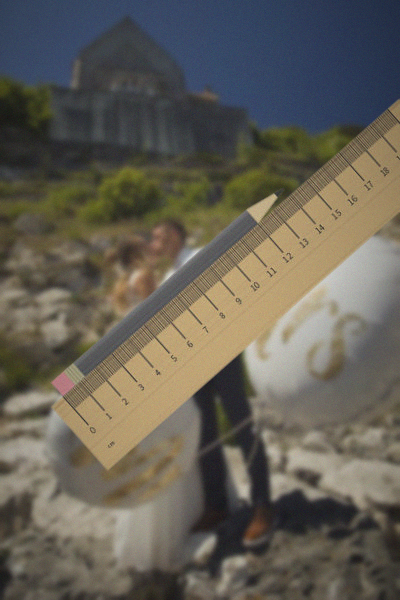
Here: **14** cm
